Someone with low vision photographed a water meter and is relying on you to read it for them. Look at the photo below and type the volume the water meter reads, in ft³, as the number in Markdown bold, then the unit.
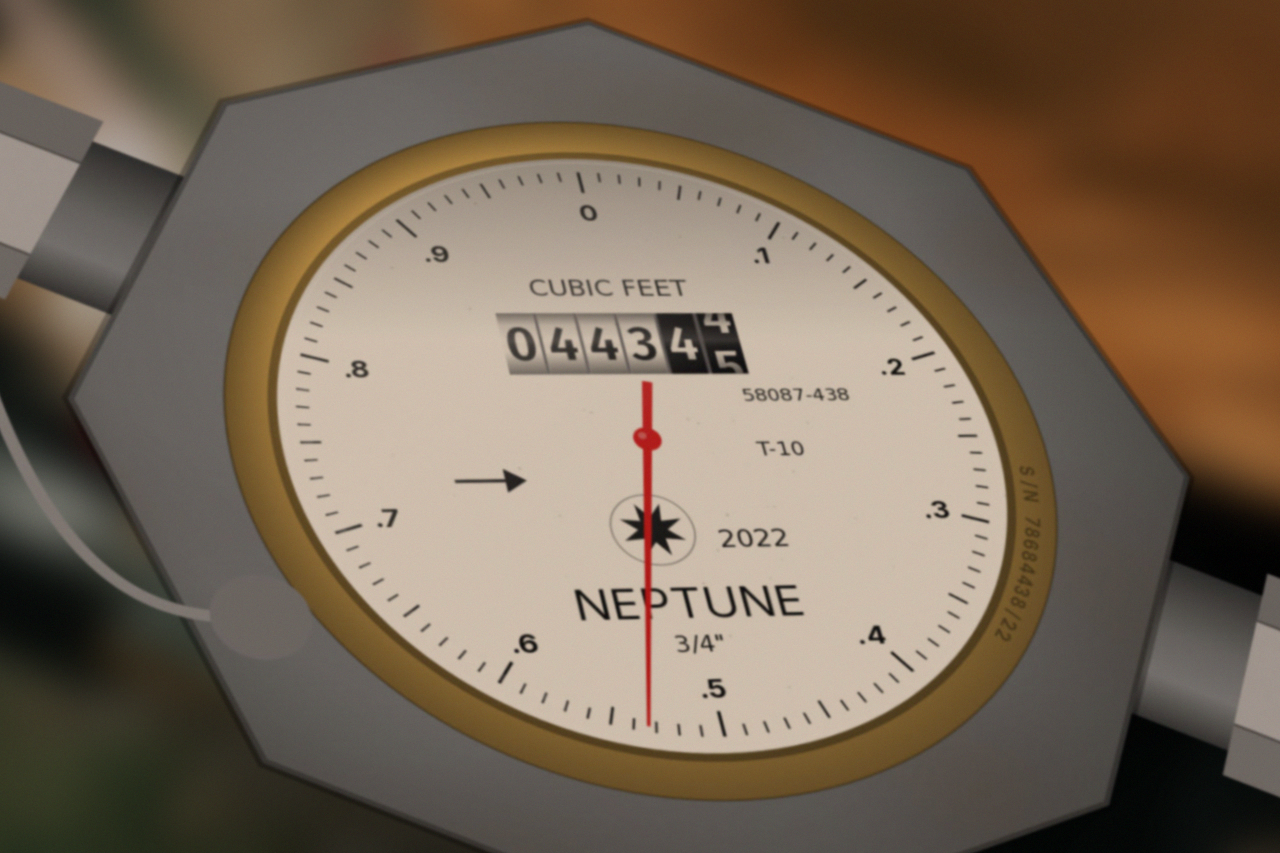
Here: **44344.53** ft³
